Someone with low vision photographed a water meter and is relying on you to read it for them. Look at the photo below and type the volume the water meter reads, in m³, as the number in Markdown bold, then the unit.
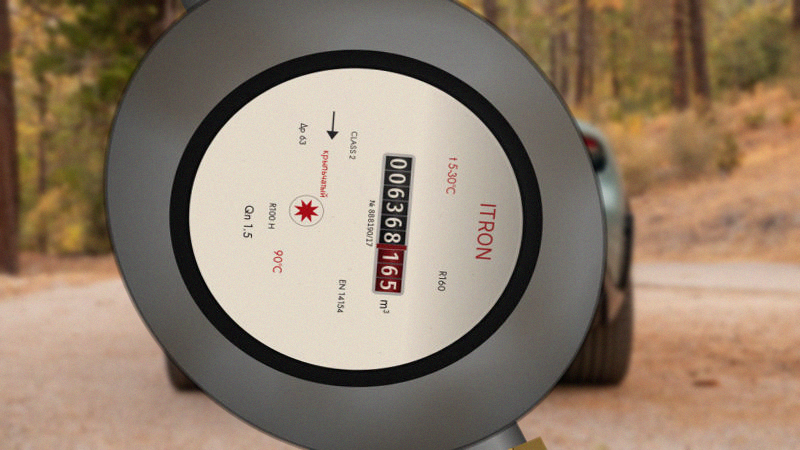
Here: **6368.165** m³
